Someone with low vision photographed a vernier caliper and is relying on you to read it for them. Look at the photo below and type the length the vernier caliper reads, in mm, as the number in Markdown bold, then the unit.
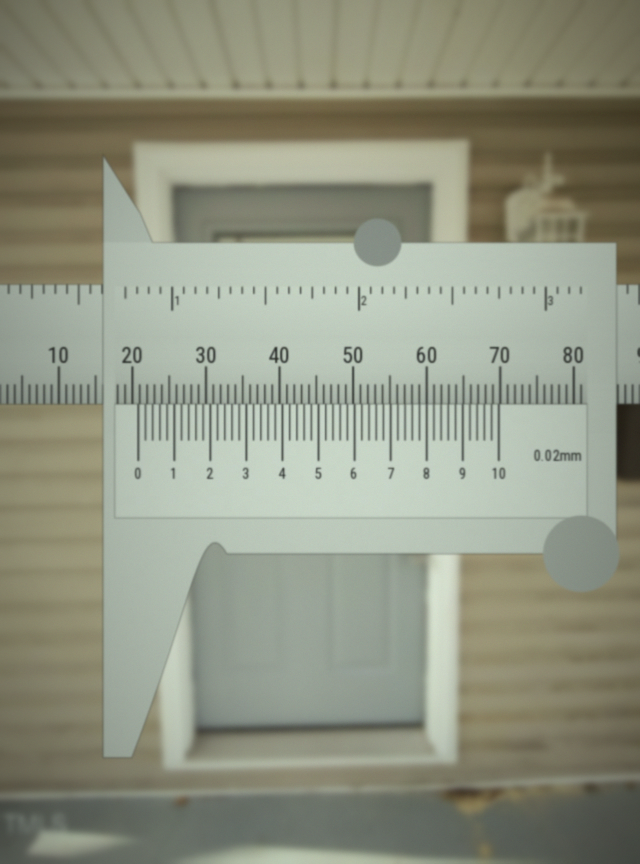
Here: **20.8** mm
